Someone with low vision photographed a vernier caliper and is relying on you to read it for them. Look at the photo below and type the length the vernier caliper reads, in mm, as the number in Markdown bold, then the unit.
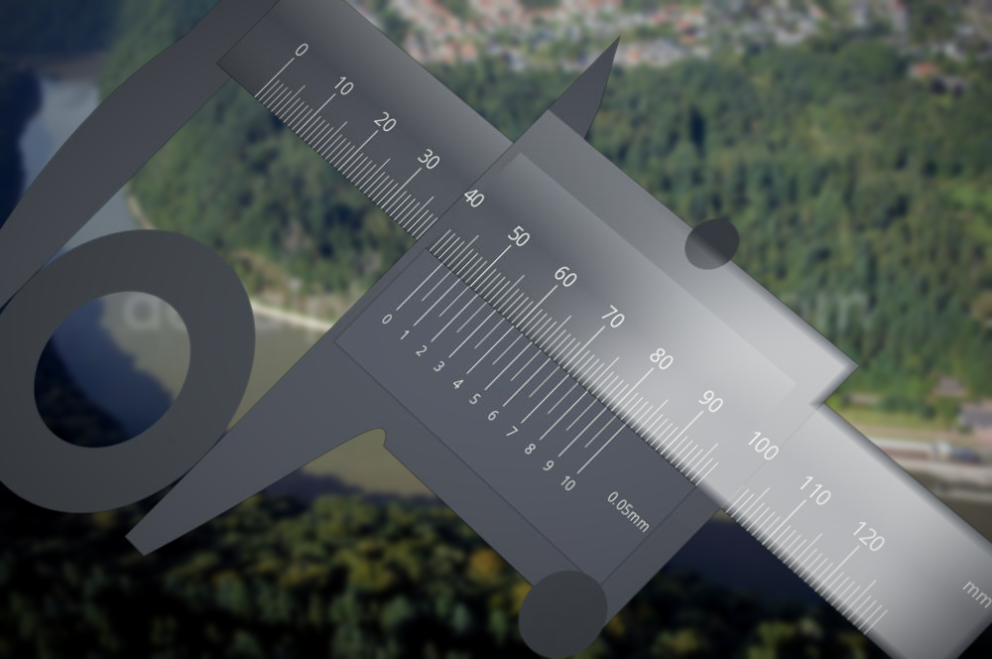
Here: **44.0** mm
